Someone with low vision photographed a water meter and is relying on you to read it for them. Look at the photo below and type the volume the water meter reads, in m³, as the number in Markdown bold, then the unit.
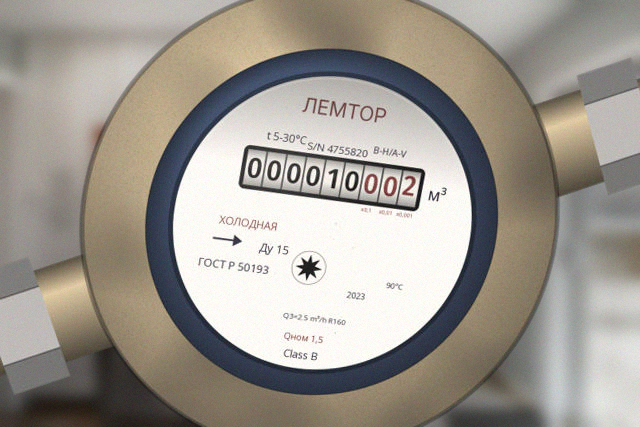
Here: **10.002** m³
